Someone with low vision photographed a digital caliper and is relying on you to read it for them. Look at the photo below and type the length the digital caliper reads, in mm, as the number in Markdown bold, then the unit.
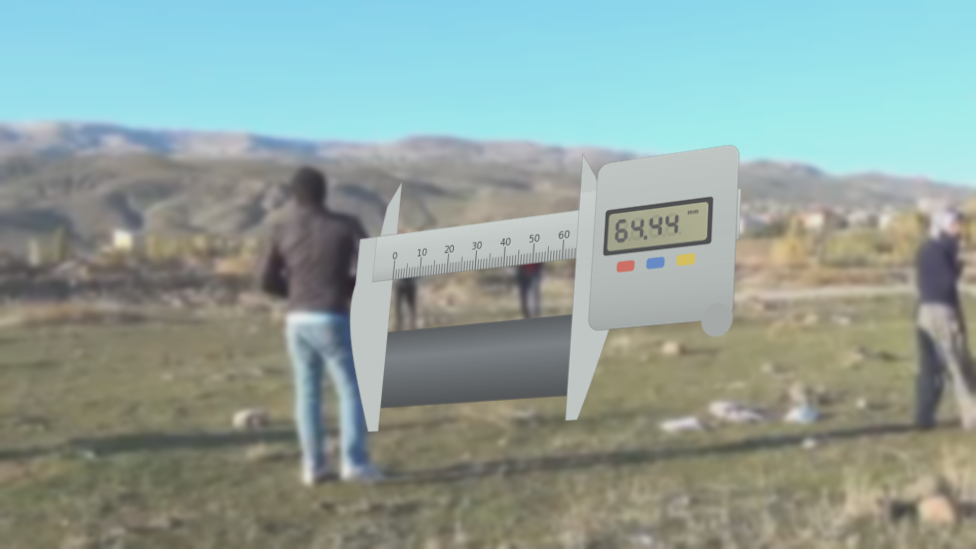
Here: **64.44** mm
